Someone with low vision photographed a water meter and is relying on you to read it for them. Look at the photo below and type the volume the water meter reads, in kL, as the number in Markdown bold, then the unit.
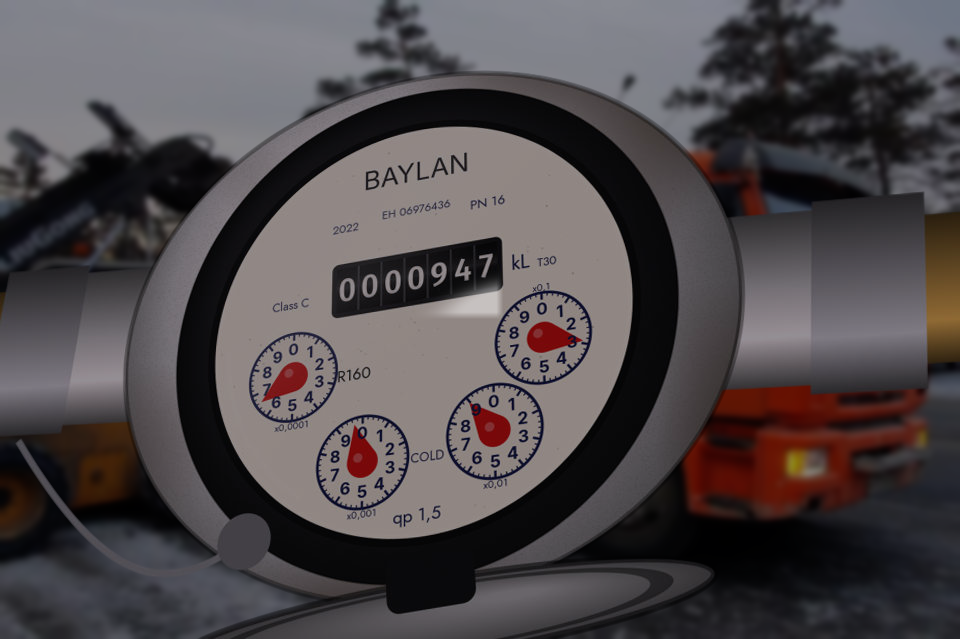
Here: **947.2896** kL
